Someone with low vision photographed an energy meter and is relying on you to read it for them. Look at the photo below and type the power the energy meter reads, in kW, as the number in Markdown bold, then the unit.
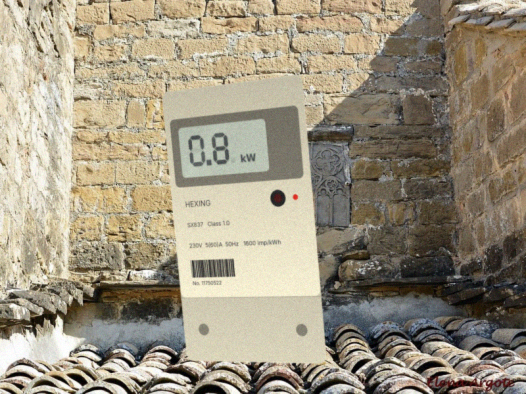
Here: **0.8** kW
